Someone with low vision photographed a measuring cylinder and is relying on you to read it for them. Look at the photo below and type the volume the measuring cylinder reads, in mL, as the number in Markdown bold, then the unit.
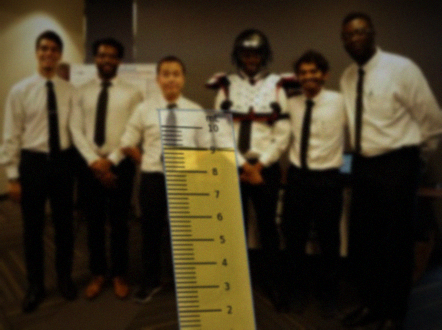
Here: **9** mL
